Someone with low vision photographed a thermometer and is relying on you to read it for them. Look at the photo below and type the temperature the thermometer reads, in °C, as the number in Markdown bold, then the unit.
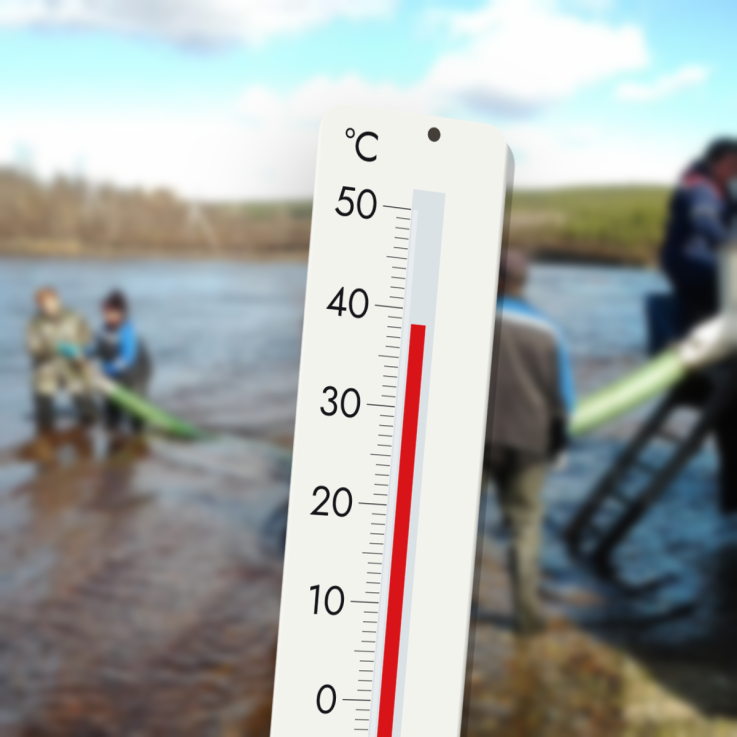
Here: **38.5** °C
